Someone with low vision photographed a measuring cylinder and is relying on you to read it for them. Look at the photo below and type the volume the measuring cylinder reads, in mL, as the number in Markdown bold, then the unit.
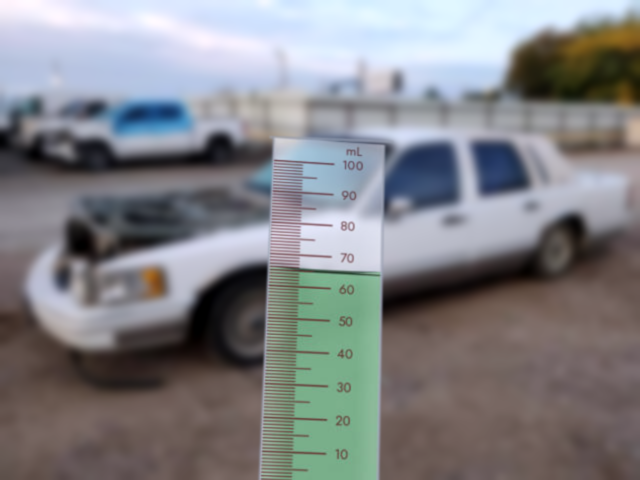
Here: **65** mL
